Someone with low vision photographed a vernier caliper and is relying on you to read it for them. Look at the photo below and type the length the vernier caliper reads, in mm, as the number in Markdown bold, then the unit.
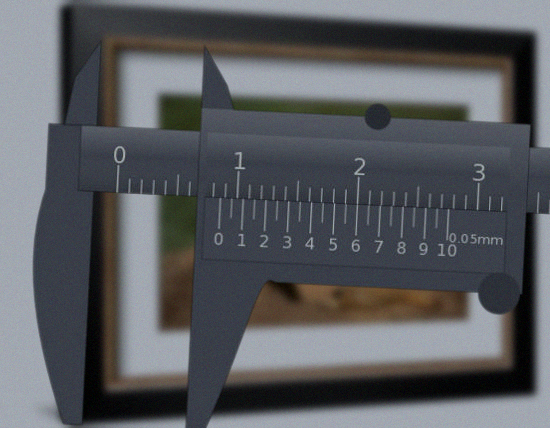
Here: **8.6** mm
